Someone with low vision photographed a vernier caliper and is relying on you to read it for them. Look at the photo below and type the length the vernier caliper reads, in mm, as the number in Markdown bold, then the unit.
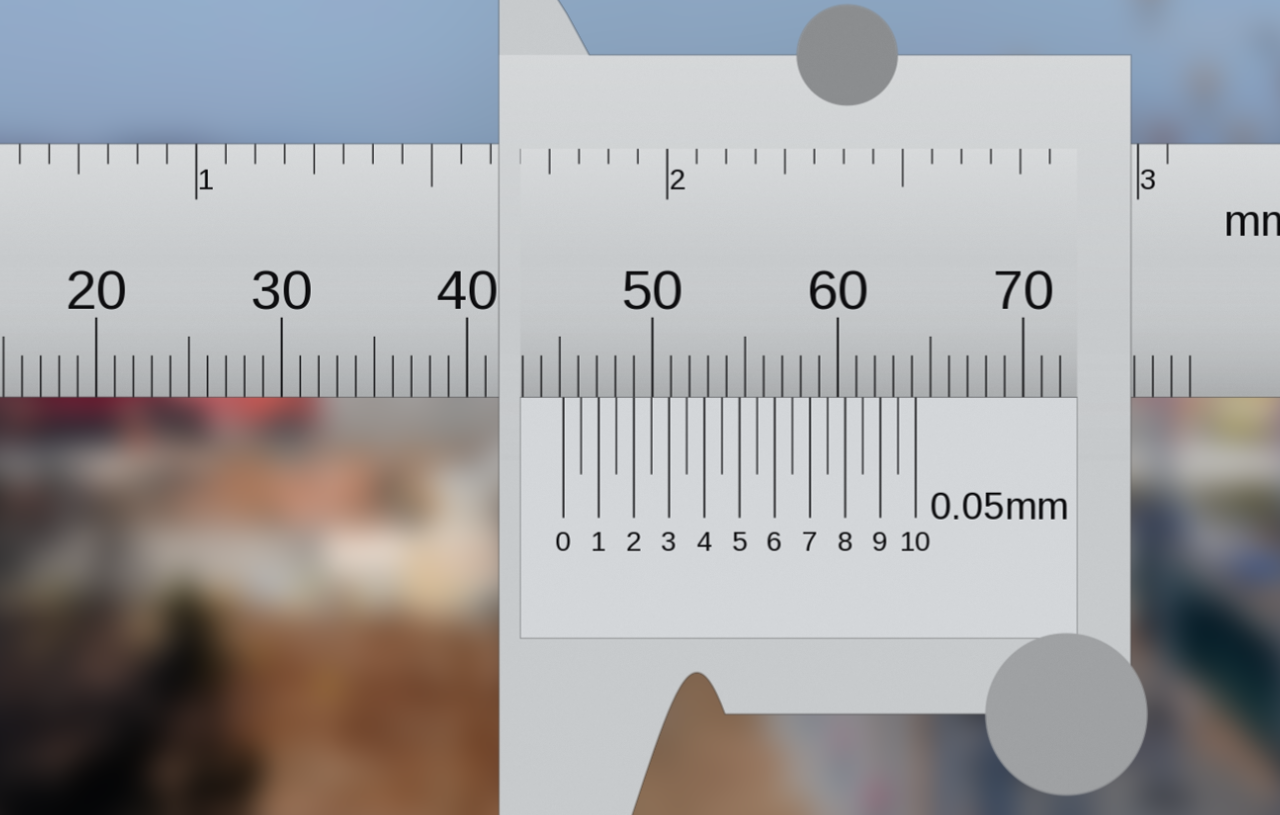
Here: **45.2** mm
